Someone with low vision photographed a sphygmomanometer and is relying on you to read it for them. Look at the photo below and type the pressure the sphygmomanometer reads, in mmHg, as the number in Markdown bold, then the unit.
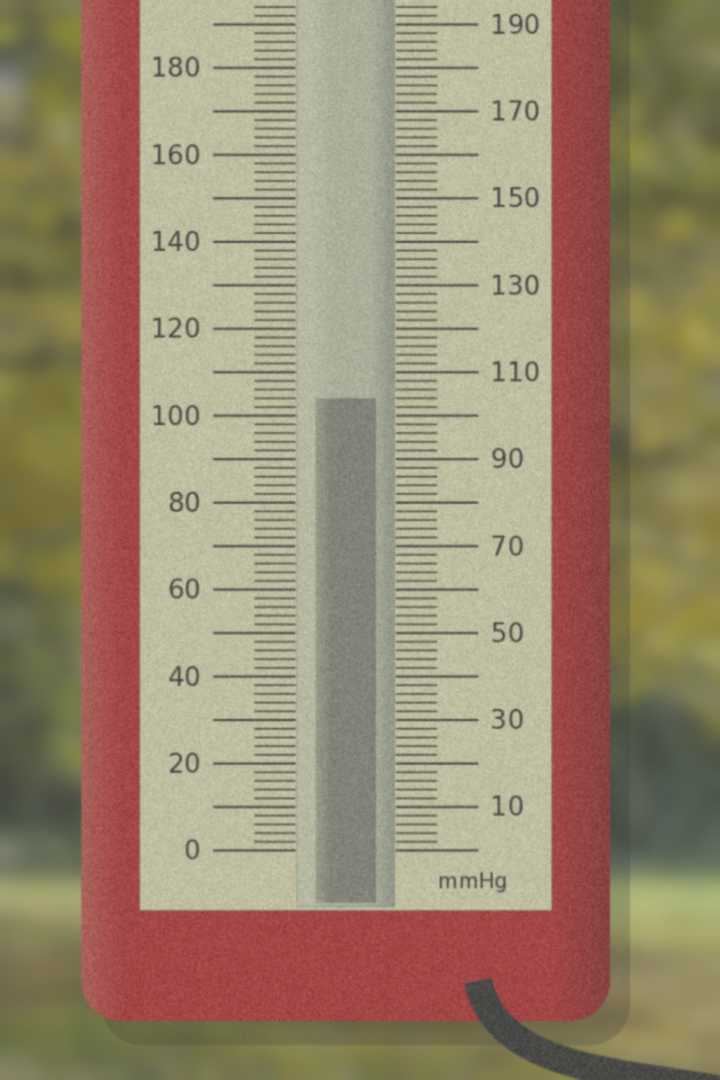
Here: **104** mmHg
